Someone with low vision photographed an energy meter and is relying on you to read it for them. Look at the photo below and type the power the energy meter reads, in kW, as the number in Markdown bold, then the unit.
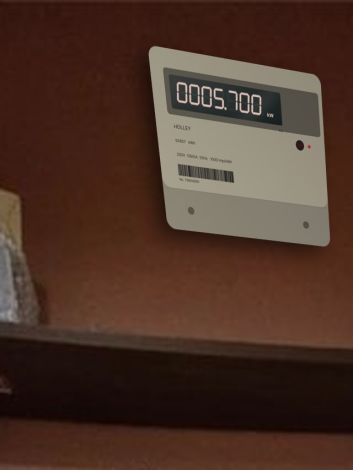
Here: **5.700** kW
